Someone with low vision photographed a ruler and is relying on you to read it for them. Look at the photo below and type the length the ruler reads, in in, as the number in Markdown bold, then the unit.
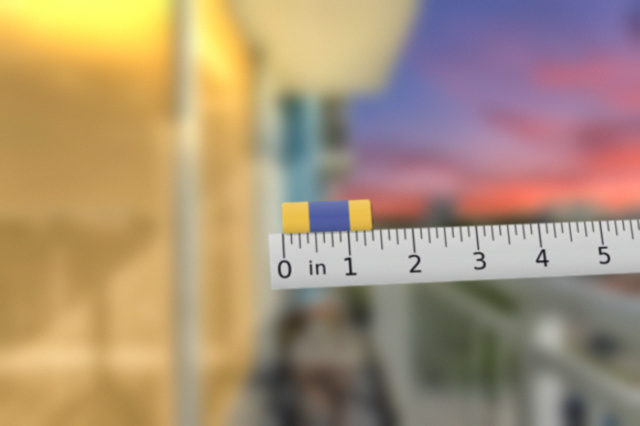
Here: **1.375** in
